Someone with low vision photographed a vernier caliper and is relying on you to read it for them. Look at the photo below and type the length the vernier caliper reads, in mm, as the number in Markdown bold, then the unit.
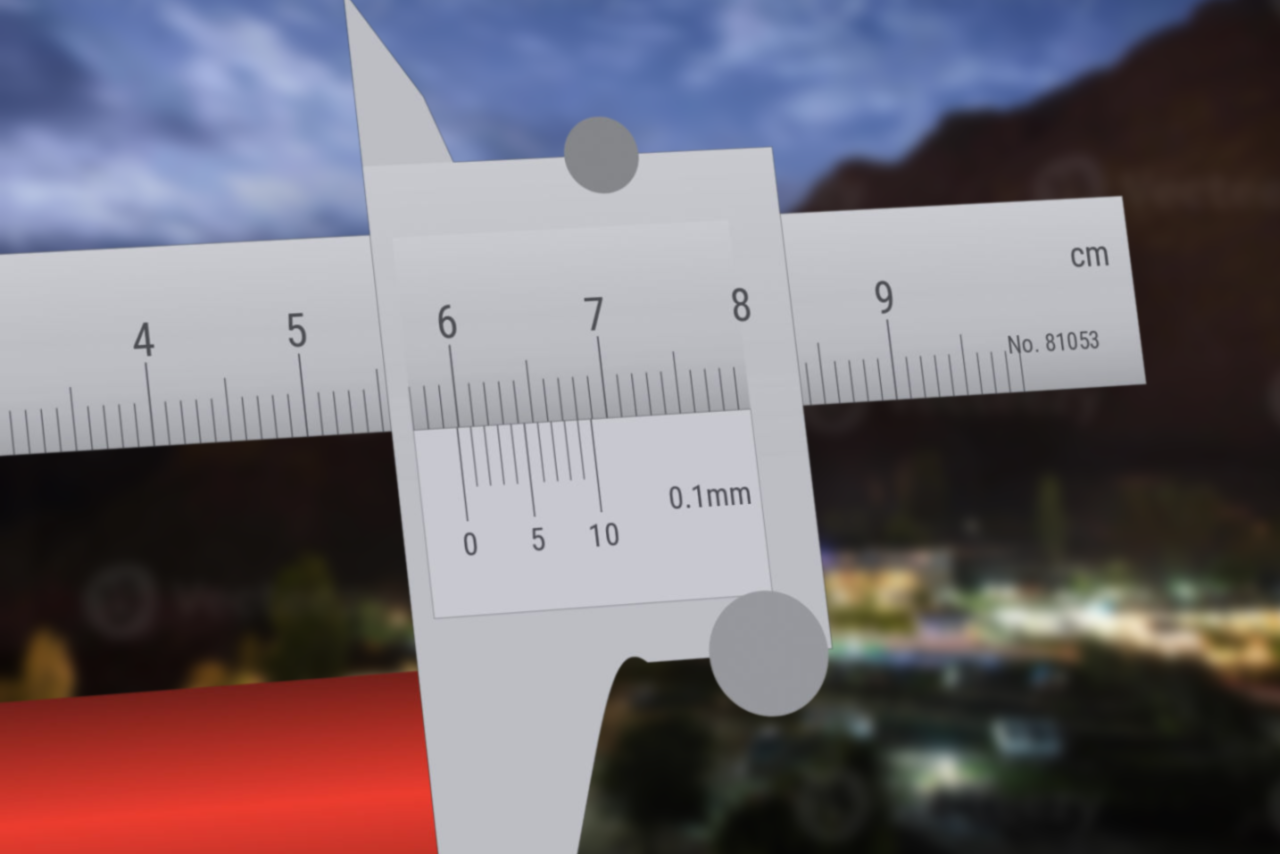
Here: **59.9** mm
